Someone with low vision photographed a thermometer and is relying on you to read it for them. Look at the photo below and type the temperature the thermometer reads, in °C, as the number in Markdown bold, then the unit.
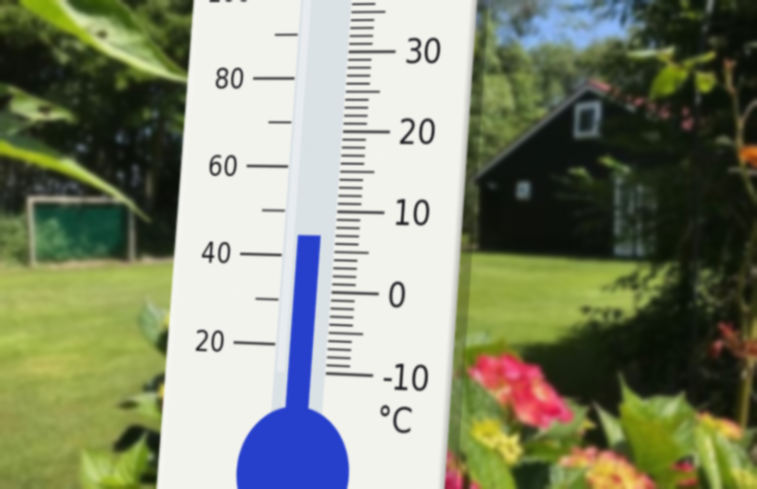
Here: **7** °C
